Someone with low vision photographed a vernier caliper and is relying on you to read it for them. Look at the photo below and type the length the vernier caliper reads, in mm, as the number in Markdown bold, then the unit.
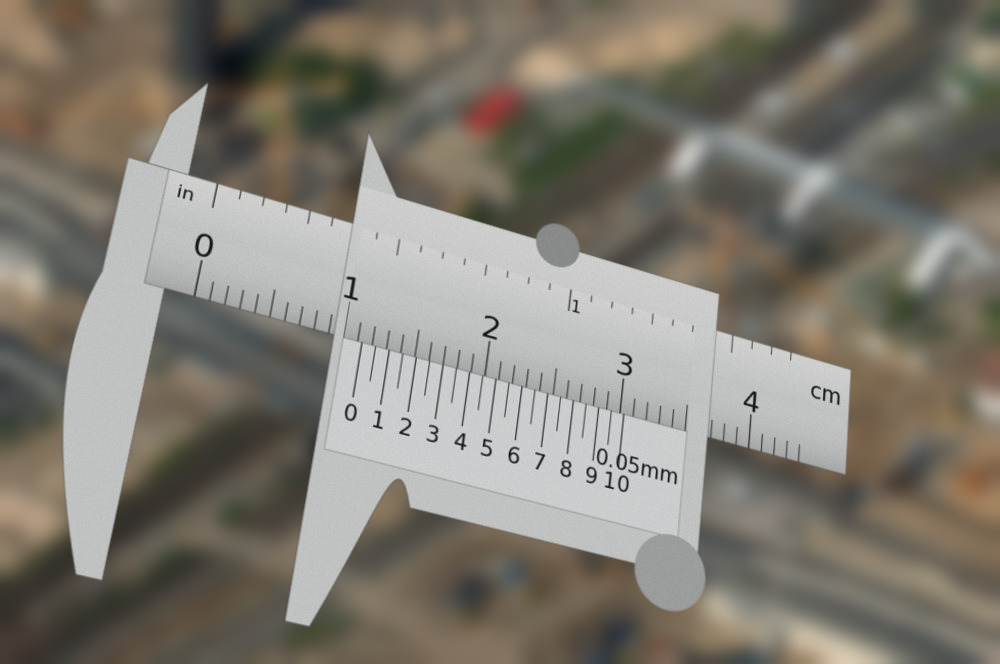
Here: **11.3** mm
